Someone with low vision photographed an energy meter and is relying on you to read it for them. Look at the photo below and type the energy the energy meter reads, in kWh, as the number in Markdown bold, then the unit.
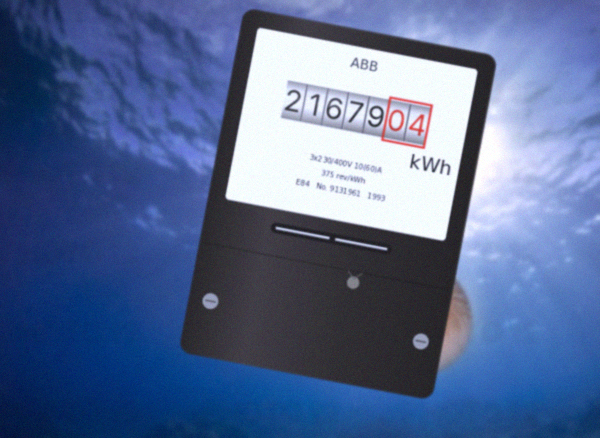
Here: **21679.04** kWh
